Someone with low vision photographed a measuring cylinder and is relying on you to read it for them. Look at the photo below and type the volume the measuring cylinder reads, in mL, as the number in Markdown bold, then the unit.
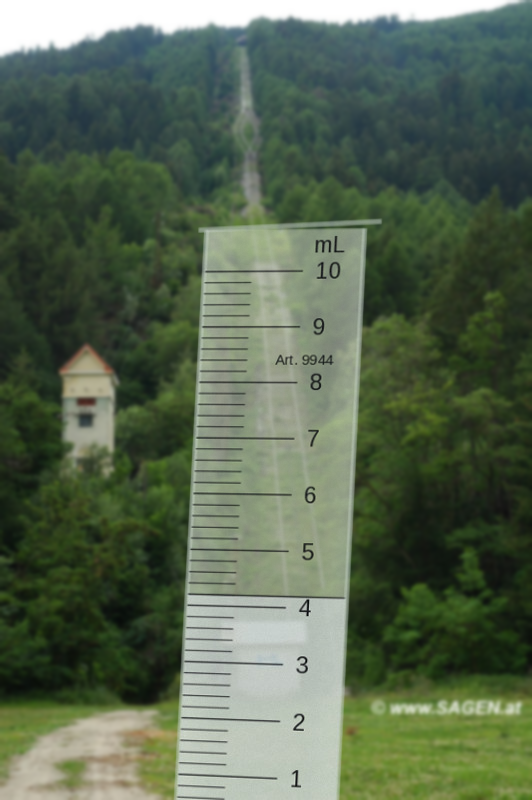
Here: **4.2** mL
